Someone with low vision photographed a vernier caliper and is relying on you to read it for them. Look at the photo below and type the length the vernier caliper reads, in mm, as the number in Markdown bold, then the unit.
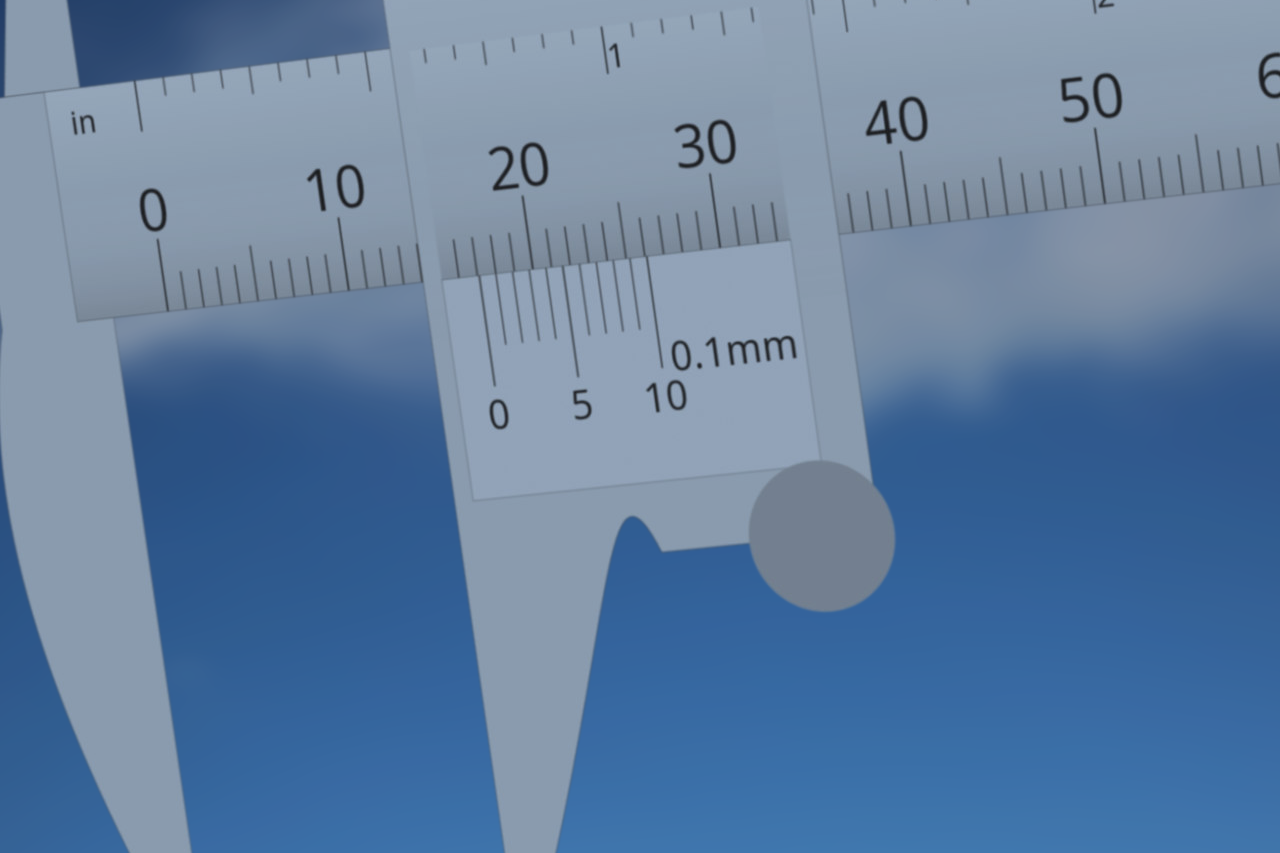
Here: **17.1** mm
